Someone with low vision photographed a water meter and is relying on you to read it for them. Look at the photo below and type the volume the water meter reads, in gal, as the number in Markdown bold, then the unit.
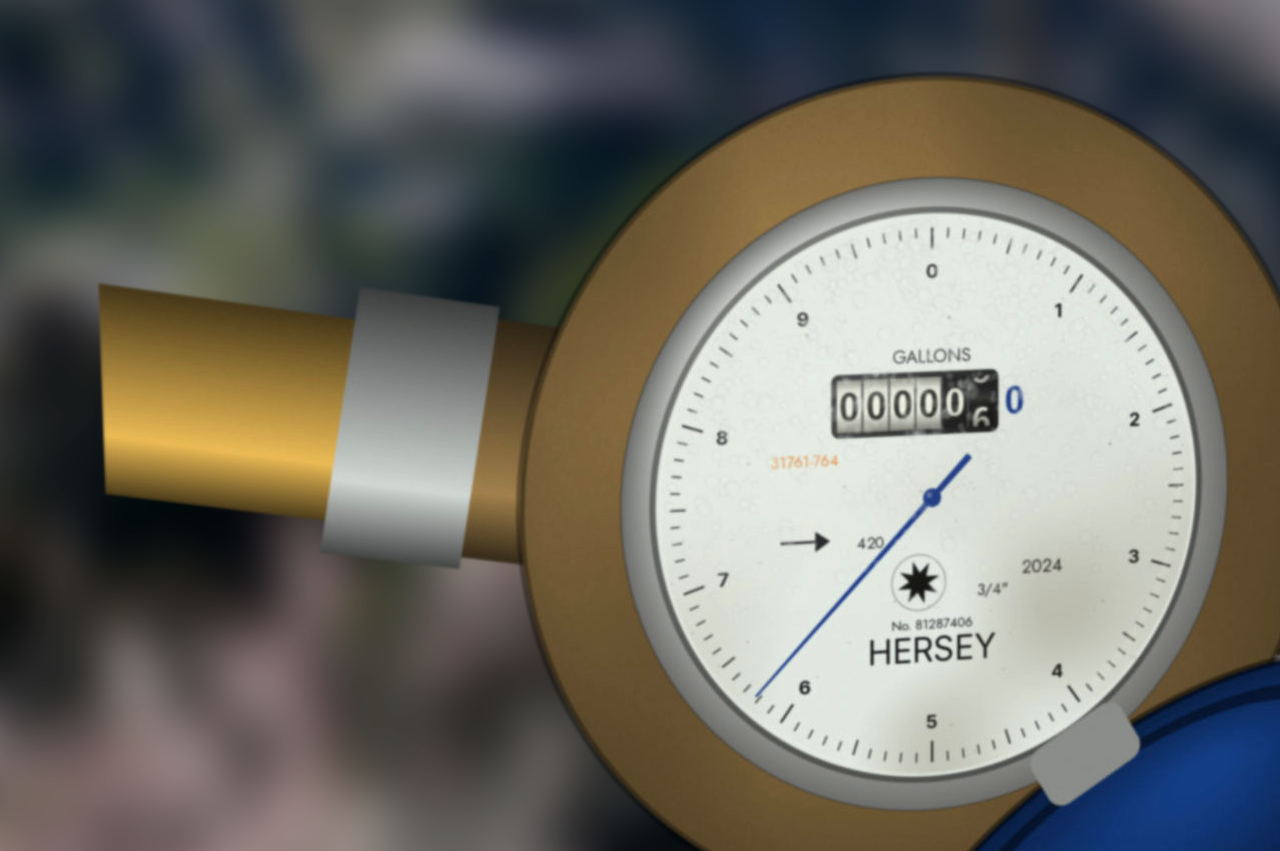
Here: **56.2** gal
